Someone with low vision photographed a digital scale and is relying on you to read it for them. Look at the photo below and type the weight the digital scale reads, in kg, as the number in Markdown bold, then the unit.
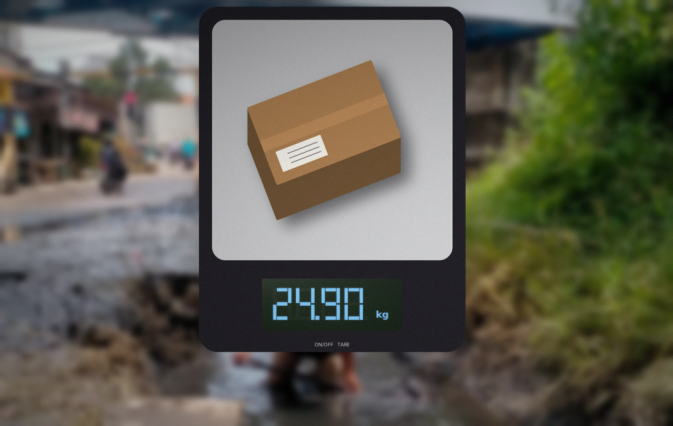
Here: **24.90** kg
